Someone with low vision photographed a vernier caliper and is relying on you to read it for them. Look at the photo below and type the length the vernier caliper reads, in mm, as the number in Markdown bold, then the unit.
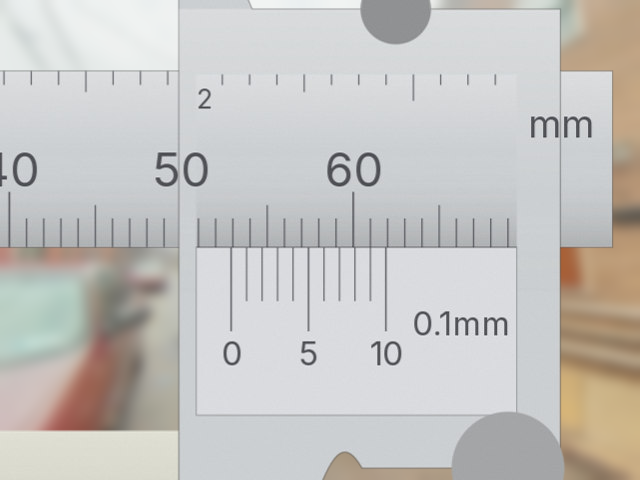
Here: **52.9** mm
